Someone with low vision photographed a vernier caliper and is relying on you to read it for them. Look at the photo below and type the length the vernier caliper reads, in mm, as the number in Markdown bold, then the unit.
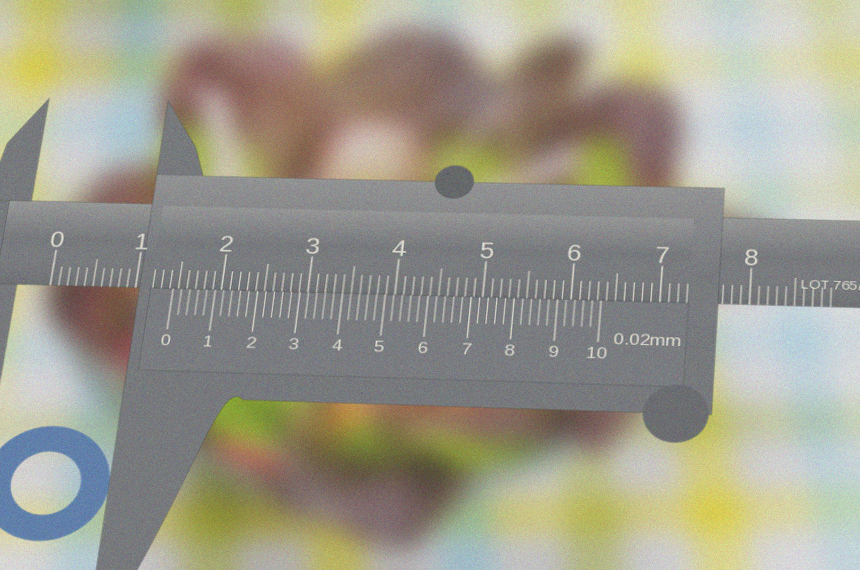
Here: **14.4** mm
